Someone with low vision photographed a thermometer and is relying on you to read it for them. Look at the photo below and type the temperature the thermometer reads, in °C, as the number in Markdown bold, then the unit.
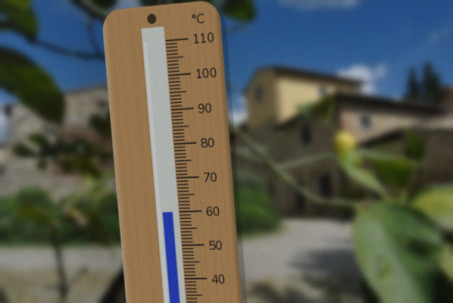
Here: **60** °C
